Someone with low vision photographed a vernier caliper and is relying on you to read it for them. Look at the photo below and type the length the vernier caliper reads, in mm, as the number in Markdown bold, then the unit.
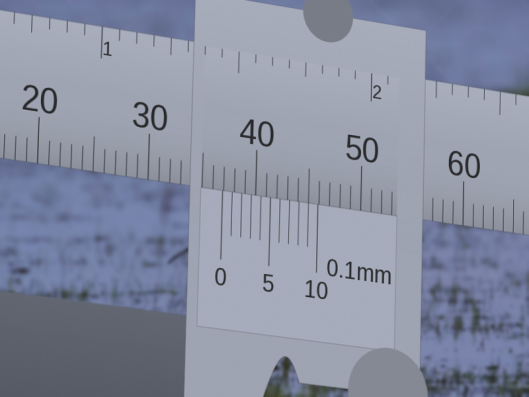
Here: **36.9** mm
